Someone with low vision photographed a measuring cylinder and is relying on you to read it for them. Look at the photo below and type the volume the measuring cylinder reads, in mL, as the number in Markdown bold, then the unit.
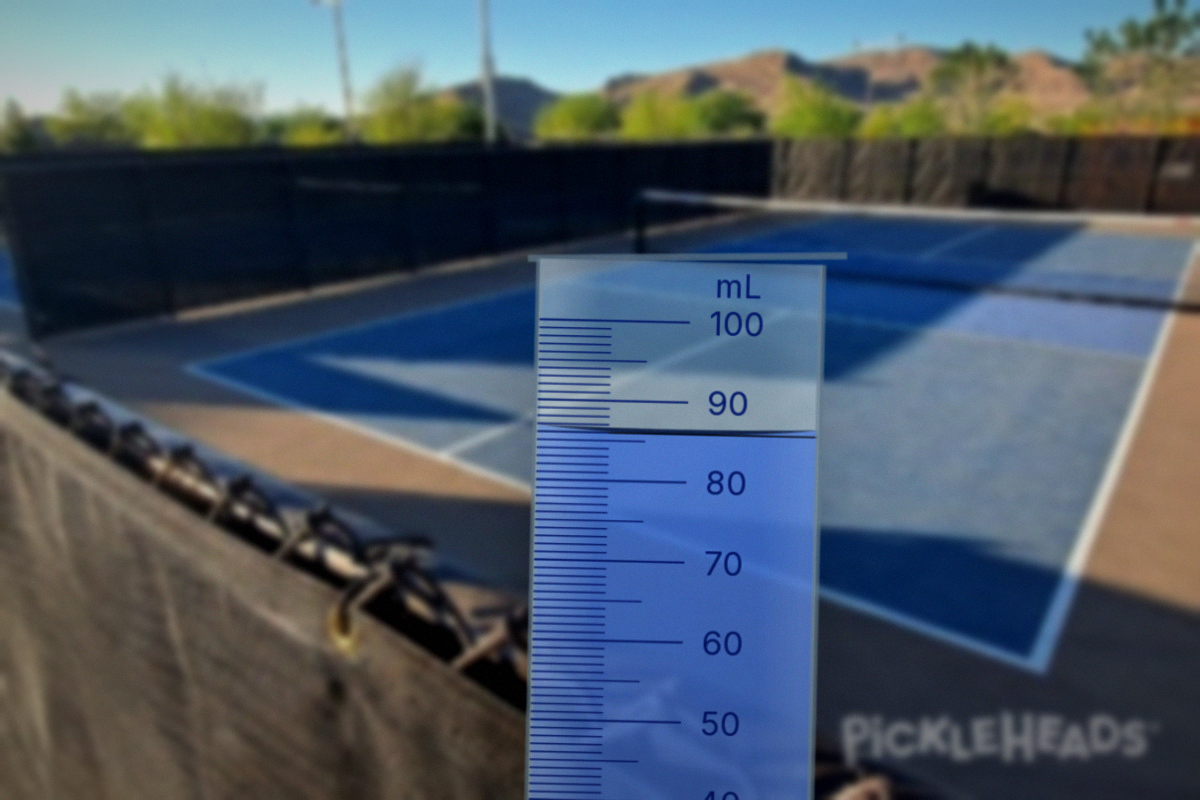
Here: **86** mL
